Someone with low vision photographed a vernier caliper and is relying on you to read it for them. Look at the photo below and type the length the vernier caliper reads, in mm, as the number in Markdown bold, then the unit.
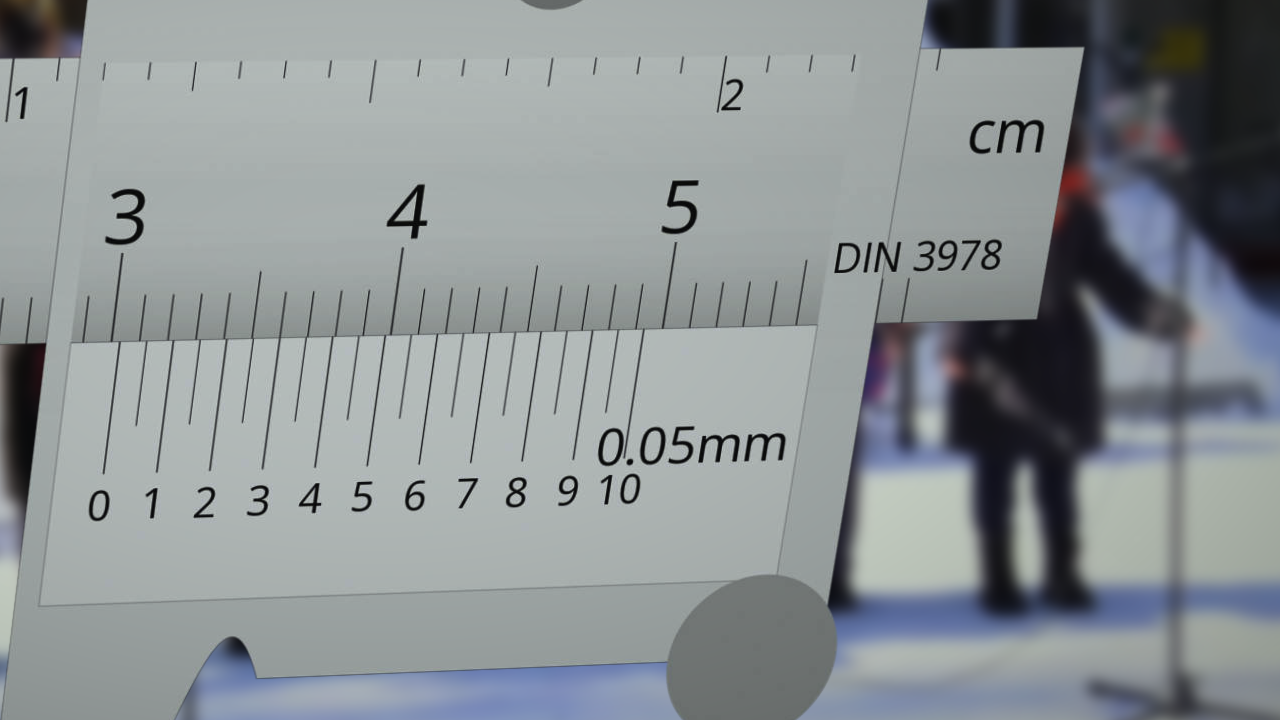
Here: **30.30** mm
